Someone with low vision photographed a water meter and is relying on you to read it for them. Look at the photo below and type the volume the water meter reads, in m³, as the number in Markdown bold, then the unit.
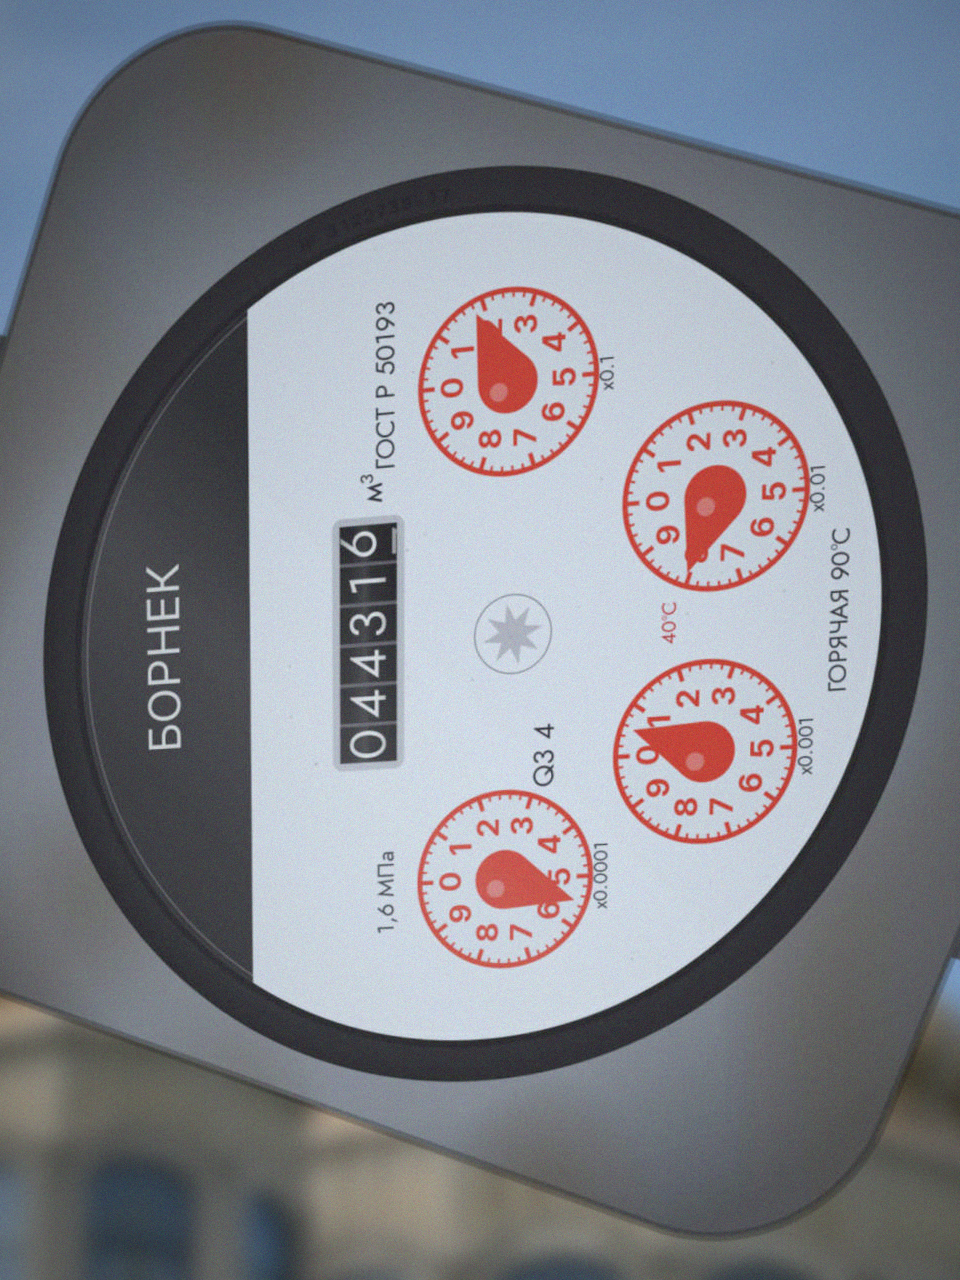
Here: **44316.1805** m³
